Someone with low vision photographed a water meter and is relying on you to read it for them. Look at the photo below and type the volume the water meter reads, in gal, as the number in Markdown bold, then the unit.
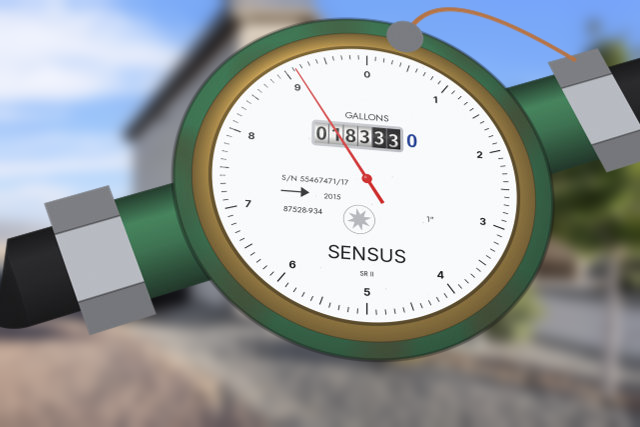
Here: **183329.1** gal
